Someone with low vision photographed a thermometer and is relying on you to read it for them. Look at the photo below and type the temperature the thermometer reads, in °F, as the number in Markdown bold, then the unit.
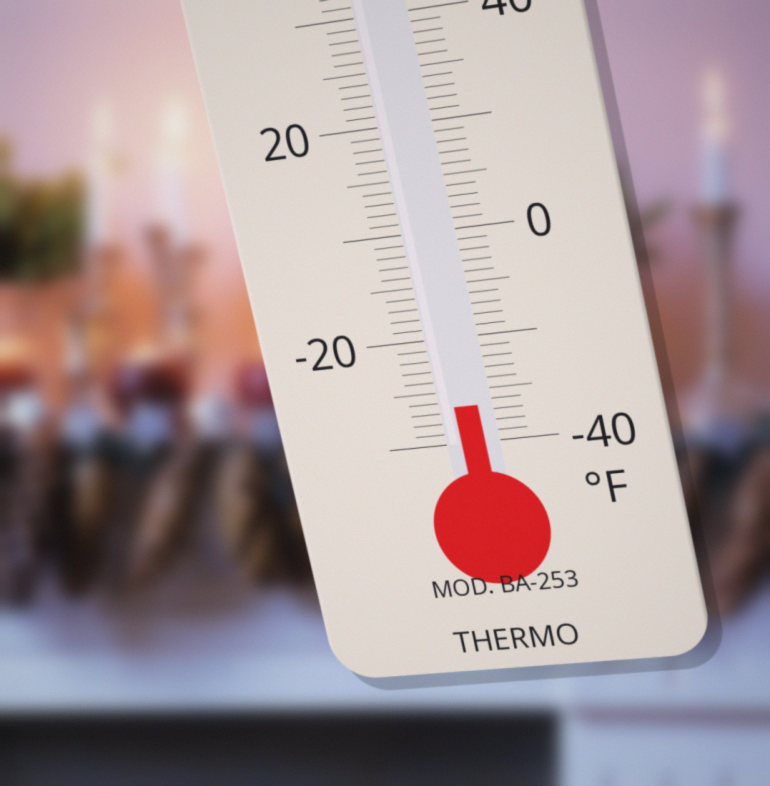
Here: **-33** °F
